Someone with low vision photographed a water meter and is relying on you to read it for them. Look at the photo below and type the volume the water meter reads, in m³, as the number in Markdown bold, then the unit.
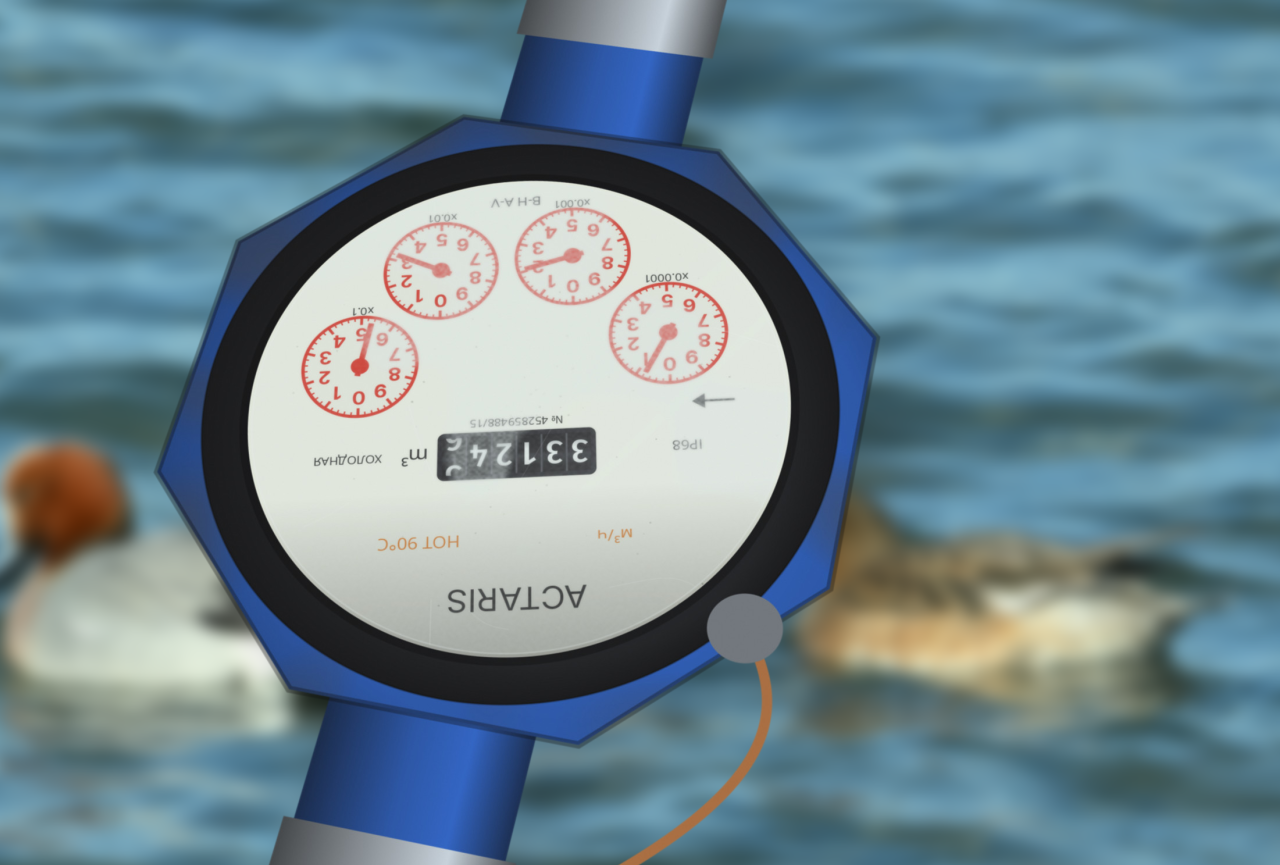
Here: **331245.5320** m³
